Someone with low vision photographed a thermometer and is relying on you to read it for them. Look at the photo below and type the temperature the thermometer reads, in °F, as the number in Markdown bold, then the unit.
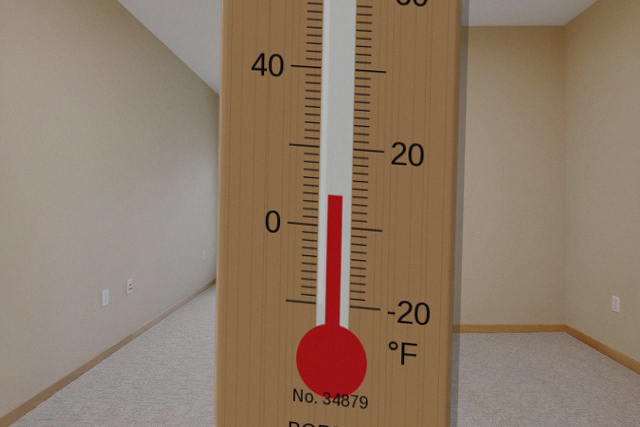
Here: **8** °F
